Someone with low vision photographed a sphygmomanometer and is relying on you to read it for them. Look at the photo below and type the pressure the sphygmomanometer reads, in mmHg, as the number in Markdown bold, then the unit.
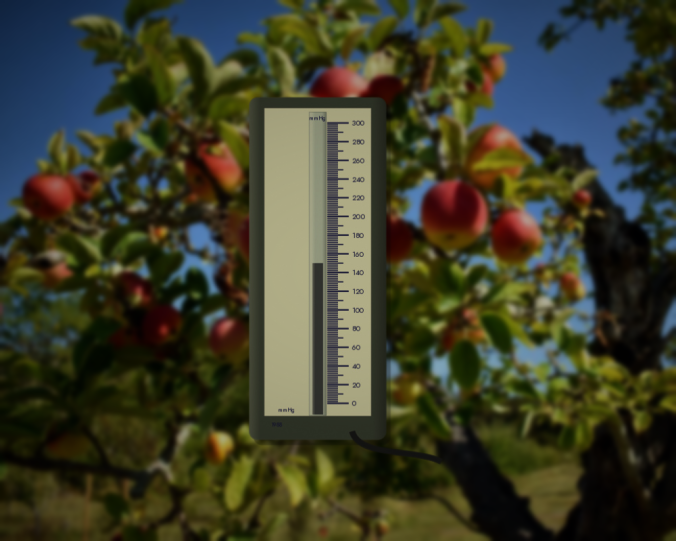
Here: **150** mmHg
